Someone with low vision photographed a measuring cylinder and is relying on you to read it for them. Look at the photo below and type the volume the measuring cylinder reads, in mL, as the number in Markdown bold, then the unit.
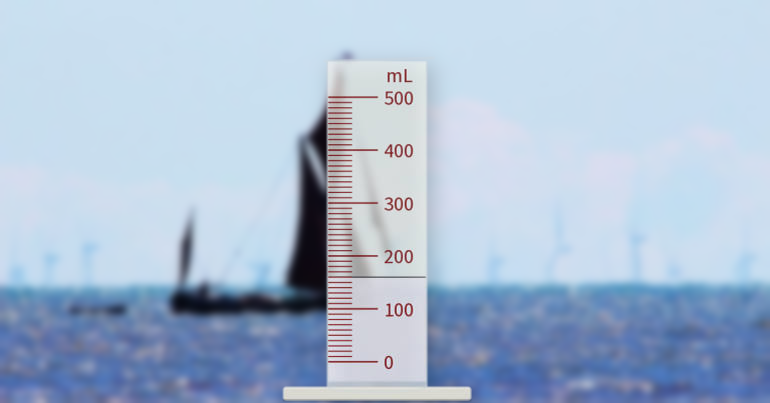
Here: **160** mL
